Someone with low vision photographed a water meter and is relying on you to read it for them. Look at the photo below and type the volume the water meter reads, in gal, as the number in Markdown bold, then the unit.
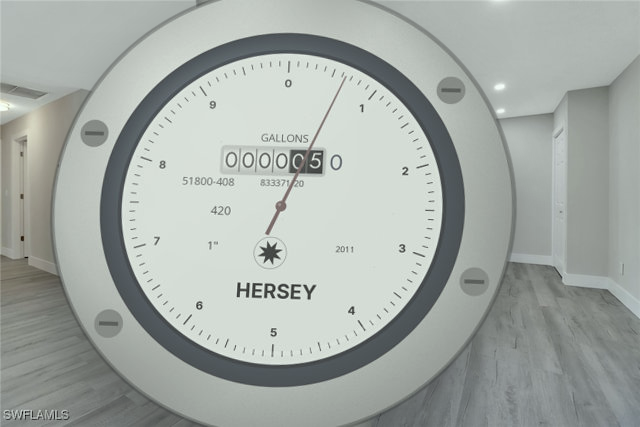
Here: **50.6** gal
